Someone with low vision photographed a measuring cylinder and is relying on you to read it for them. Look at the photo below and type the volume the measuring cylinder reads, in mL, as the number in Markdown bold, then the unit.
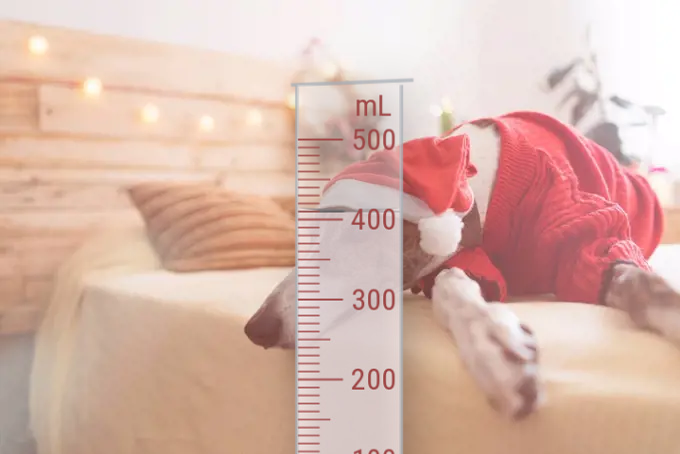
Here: **410** mL
